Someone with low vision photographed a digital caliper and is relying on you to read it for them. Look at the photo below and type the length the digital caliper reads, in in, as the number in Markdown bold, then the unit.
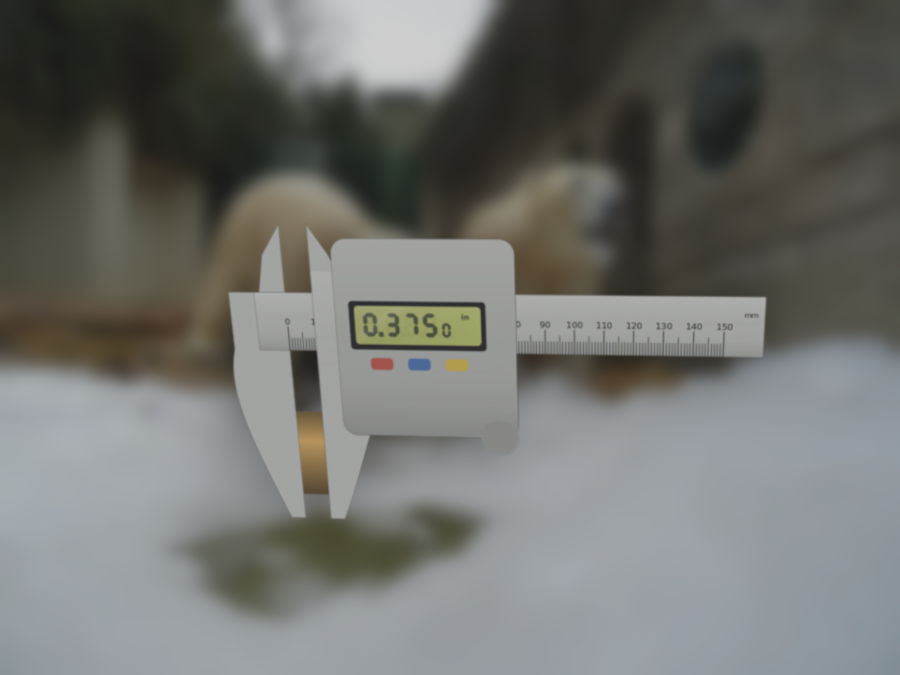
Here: **0.3750** in
